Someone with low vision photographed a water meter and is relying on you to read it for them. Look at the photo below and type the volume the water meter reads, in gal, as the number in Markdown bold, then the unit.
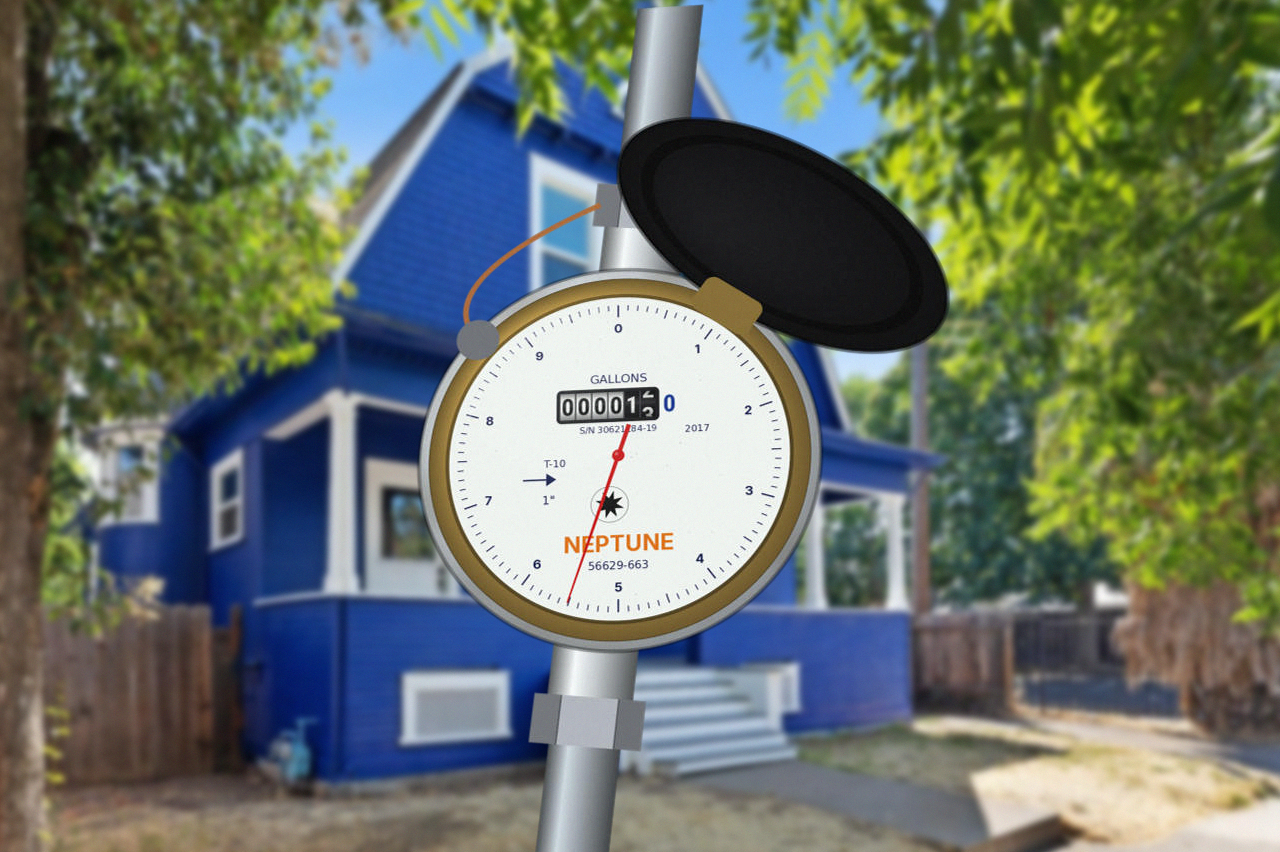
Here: **125.5** gal
